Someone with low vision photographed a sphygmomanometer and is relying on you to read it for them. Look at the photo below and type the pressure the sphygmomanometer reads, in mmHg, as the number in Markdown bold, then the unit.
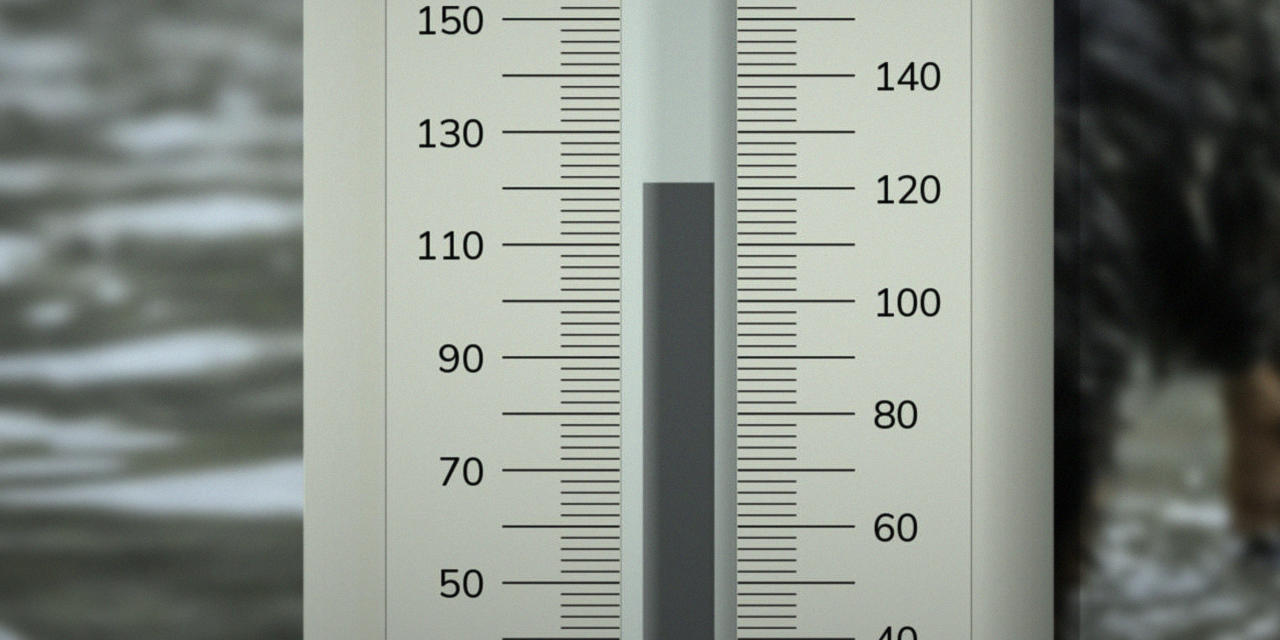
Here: **121** mmHg
